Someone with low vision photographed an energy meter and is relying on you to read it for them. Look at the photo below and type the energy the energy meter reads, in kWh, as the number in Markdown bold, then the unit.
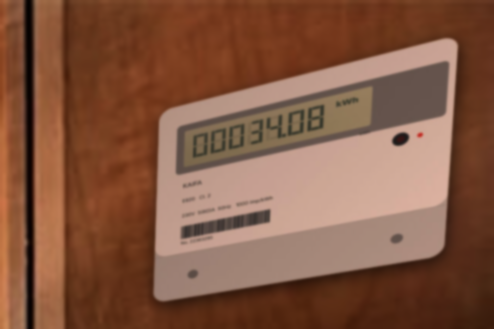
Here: **34.08** kWh
